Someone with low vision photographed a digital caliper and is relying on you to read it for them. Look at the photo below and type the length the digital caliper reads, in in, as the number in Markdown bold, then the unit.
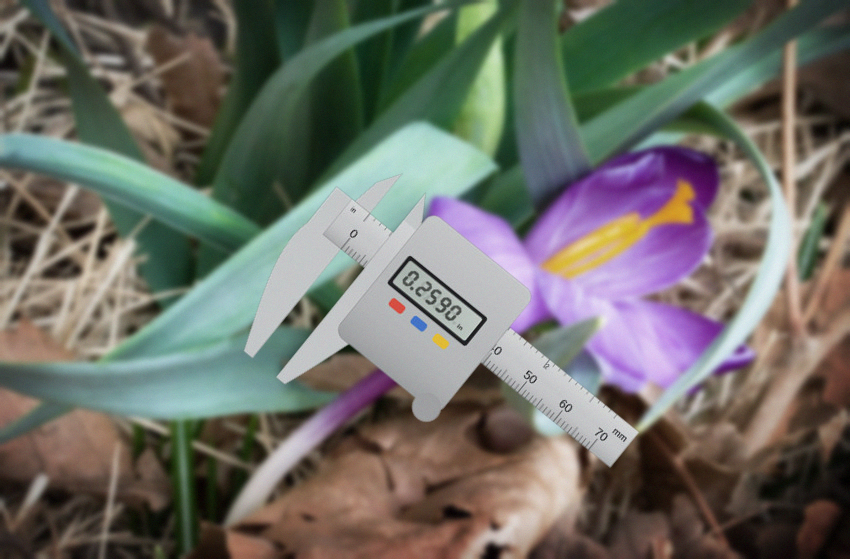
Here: **0.2590** in
